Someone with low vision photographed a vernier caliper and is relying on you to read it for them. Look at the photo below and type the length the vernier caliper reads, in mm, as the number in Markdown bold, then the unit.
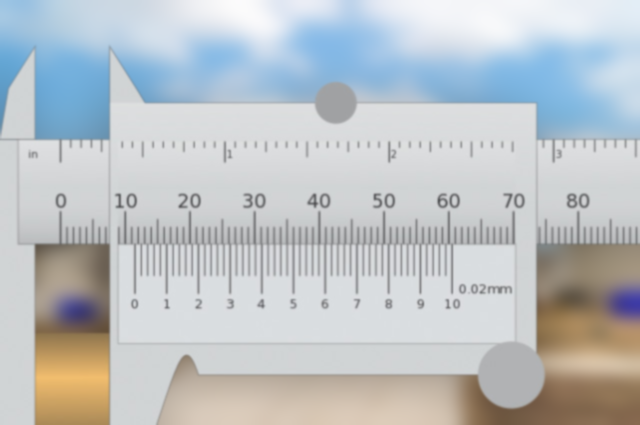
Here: **11.5** mm
